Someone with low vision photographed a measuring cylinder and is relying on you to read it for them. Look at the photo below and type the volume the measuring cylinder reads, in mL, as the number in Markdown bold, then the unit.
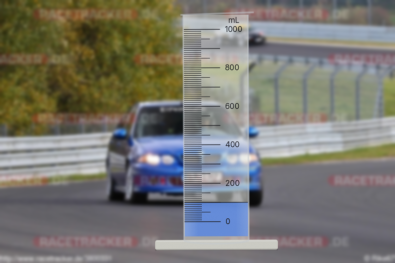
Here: **100** mL
